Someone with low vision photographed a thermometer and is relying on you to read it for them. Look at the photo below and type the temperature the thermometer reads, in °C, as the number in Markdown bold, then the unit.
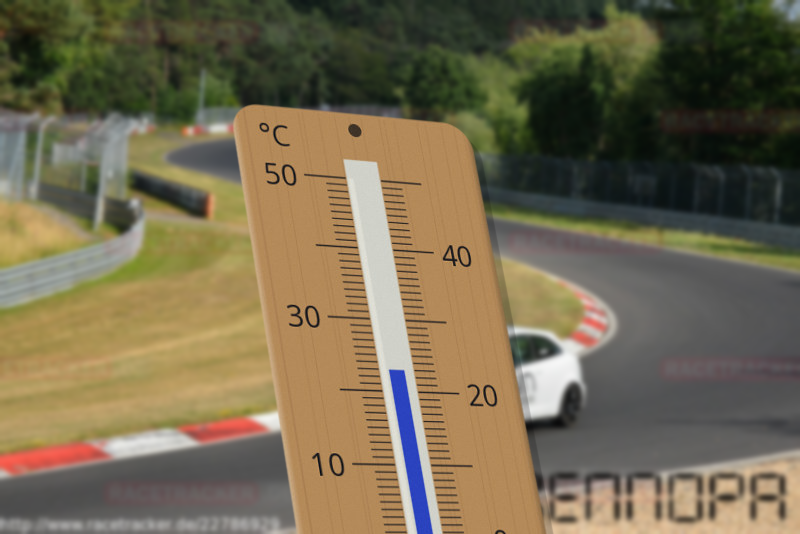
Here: **23** °C
